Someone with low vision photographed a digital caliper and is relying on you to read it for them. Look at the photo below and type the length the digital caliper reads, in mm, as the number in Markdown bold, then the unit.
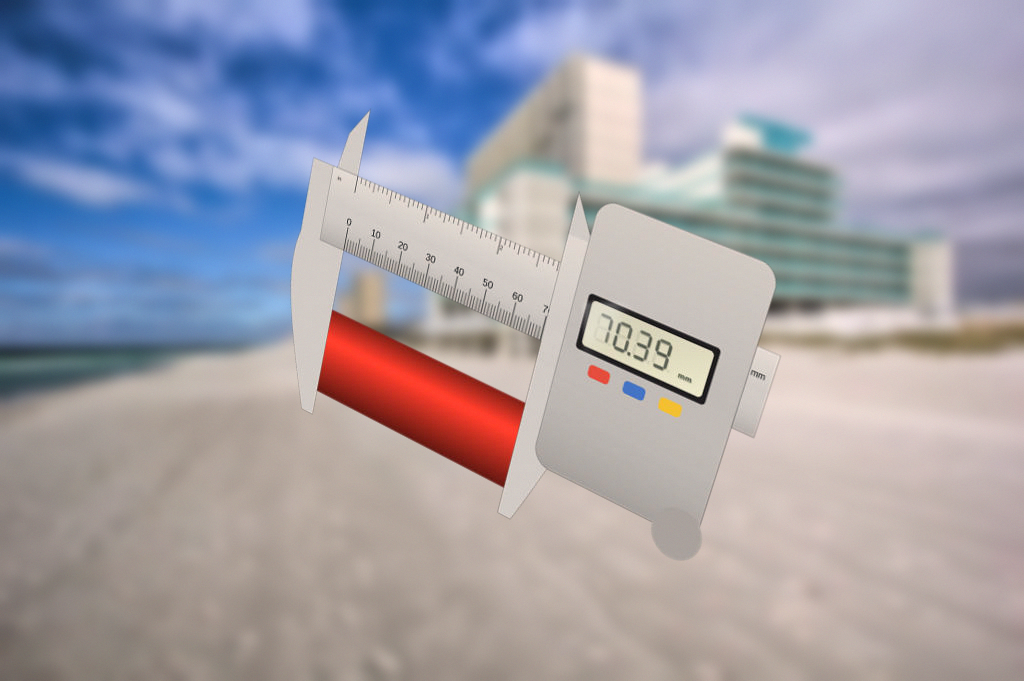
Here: **70.39** mm
